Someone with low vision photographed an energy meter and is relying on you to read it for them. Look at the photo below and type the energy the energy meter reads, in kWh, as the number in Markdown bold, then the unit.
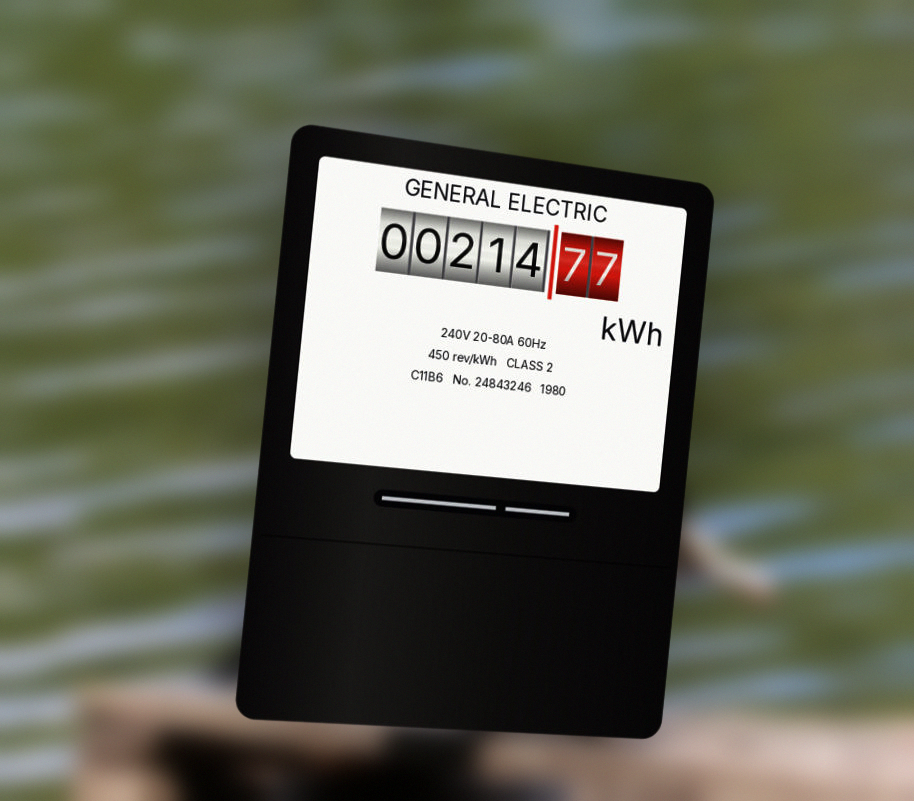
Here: **214.77** kWh
